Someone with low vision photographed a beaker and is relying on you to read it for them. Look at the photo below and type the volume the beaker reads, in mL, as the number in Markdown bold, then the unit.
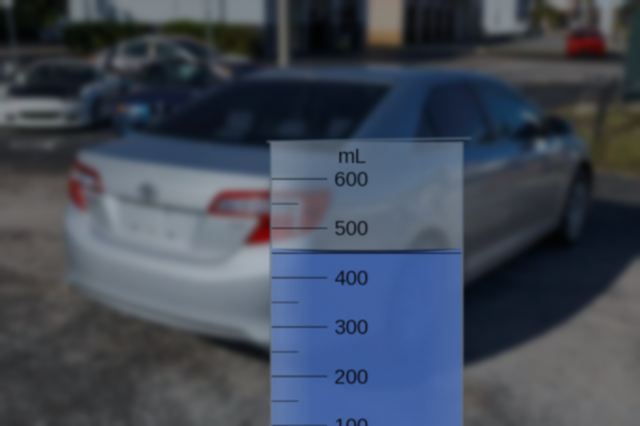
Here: **450** mL
